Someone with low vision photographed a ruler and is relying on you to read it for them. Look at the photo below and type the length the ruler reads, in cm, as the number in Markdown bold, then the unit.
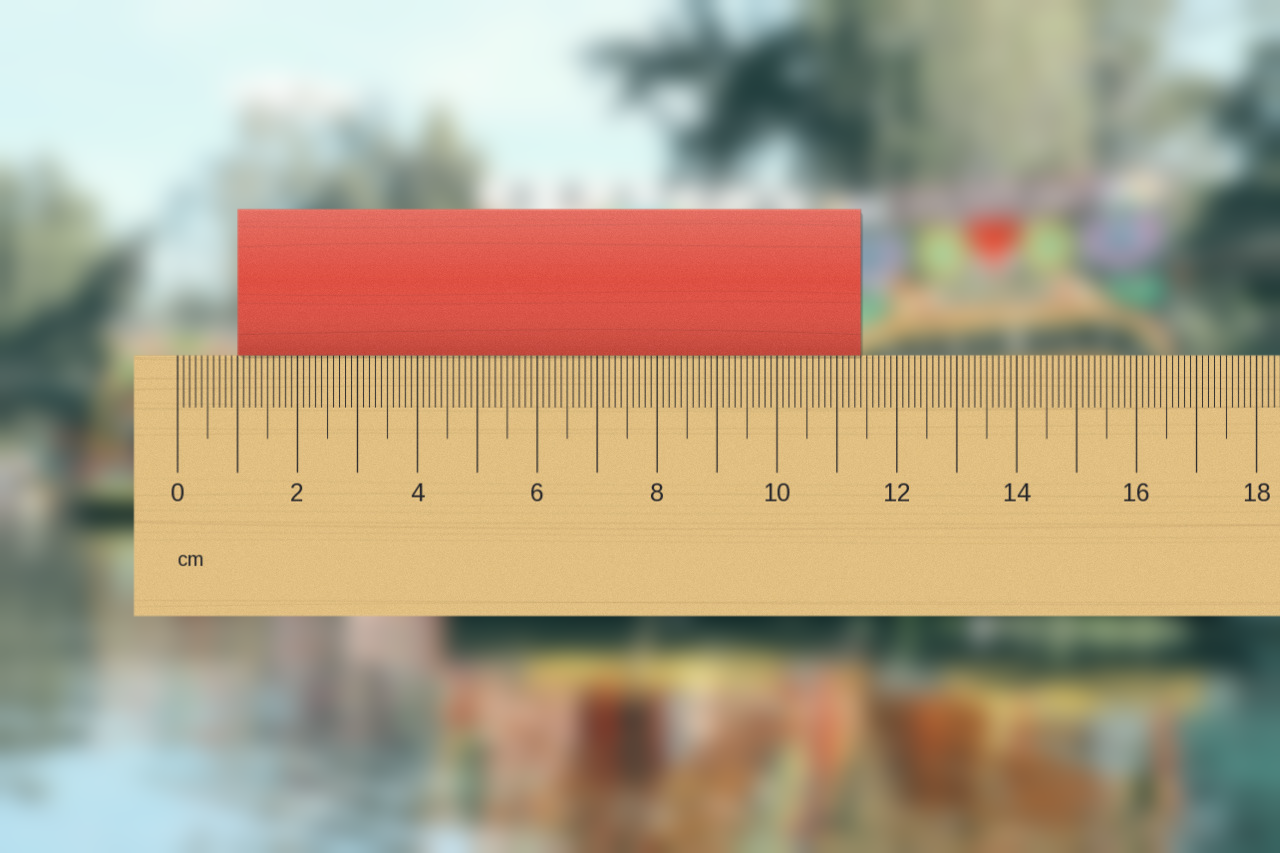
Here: **10.4** cm
